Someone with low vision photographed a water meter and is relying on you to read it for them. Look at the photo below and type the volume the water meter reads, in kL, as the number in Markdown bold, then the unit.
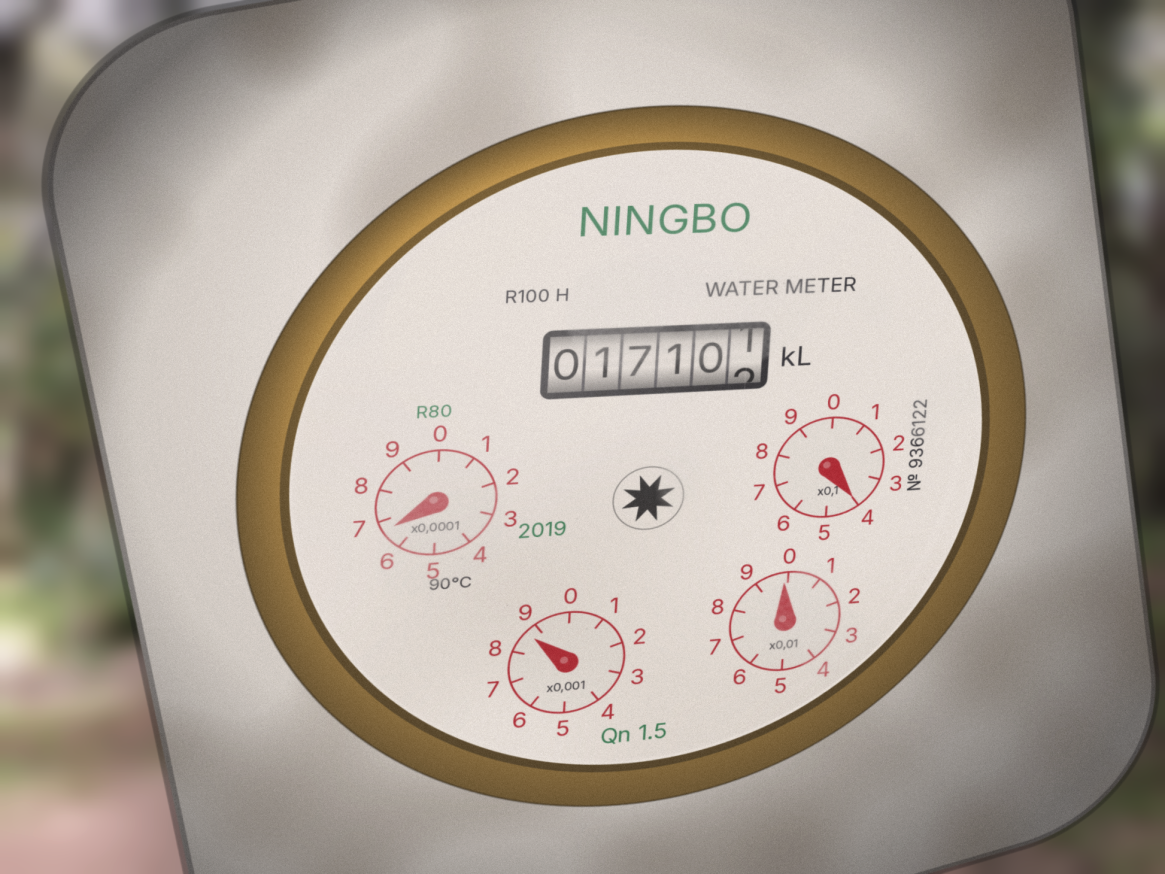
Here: **17101.3986** kL
